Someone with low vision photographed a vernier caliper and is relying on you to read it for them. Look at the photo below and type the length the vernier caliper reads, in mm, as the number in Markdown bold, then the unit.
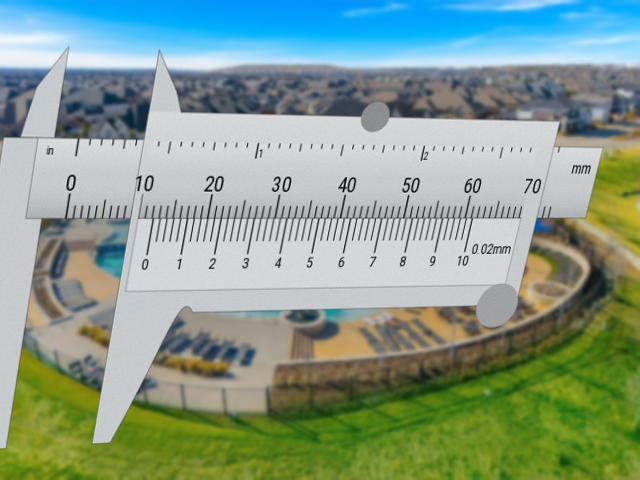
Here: **12.2** mm
